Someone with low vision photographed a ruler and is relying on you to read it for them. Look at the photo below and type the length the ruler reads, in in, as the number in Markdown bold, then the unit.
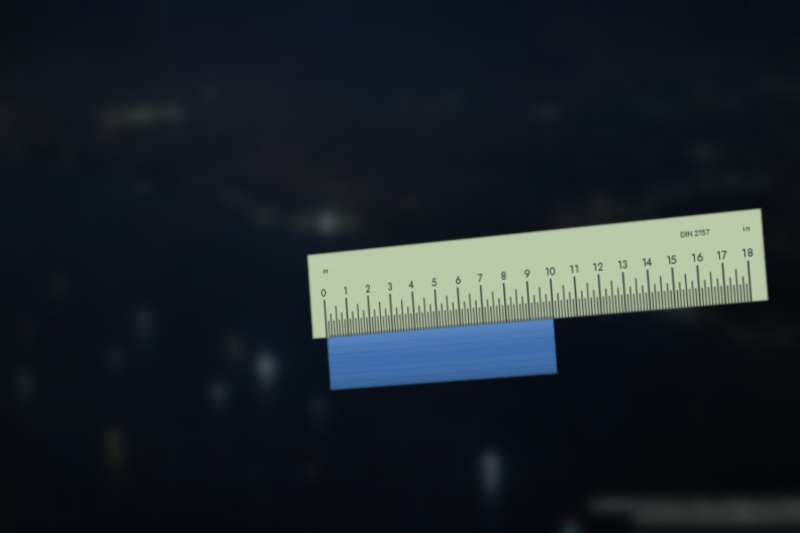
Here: **10** in
